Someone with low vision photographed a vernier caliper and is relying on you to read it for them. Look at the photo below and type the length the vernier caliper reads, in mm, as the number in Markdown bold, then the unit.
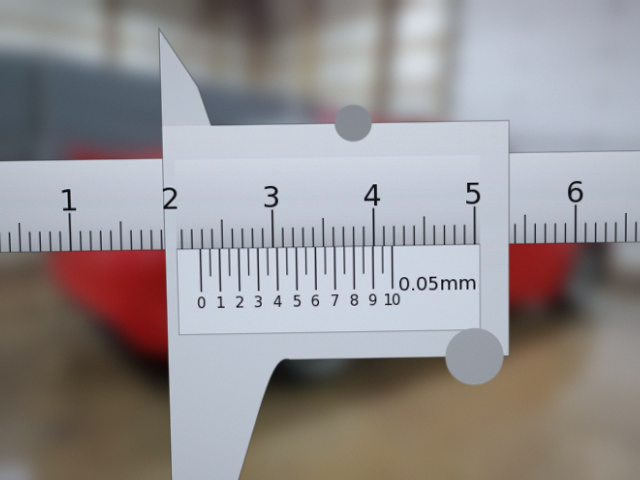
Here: **22.8** mm
